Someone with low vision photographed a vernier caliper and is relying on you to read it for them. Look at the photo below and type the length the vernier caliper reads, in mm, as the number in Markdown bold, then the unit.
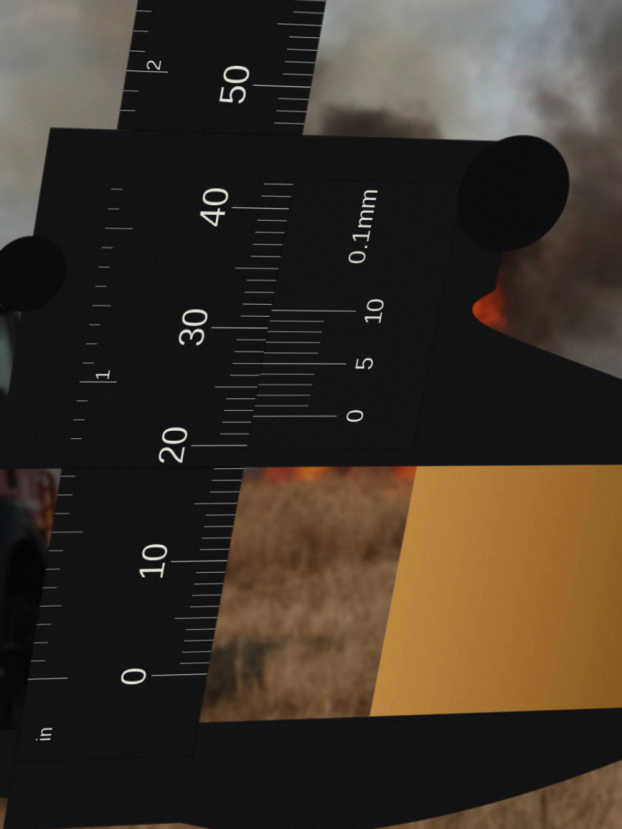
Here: **22.5** mm
